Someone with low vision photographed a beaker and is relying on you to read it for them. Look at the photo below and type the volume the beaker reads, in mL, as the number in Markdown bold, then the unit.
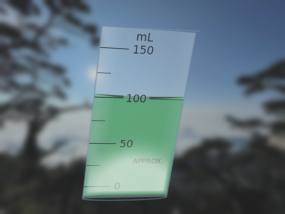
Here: **100** mL
